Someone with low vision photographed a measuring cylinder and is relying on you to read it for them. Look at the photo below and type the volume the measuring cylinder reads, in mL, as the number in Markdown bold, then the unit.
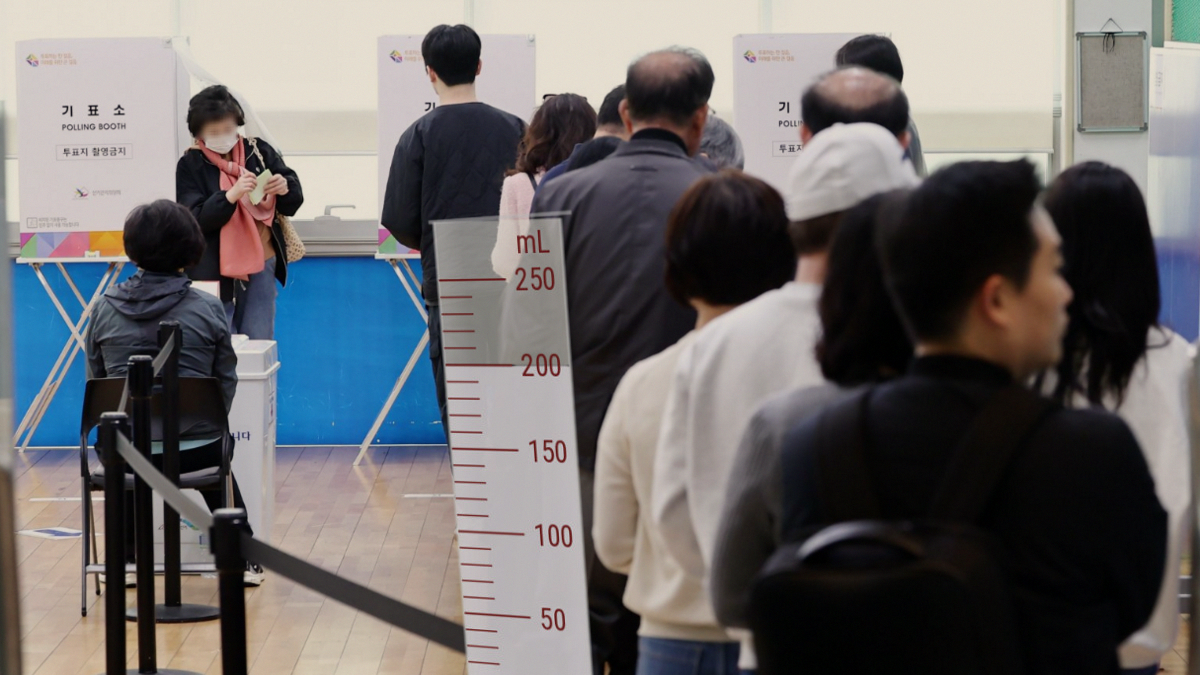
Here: **200** mL
